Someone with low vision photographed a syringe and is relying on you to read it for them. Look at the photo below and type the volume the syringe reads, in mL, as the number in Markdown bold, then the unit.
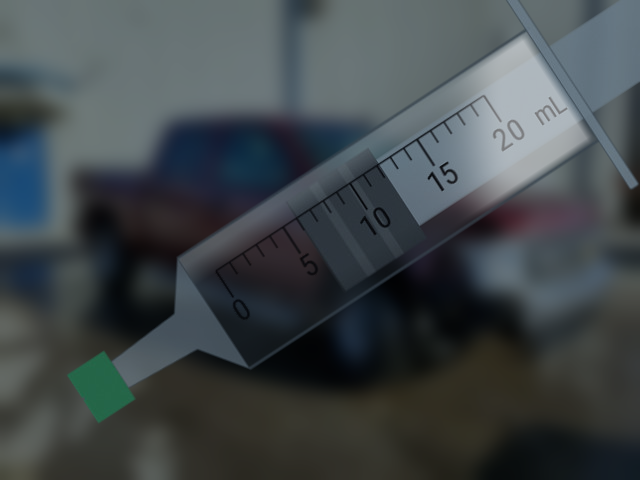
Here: **6** mL
